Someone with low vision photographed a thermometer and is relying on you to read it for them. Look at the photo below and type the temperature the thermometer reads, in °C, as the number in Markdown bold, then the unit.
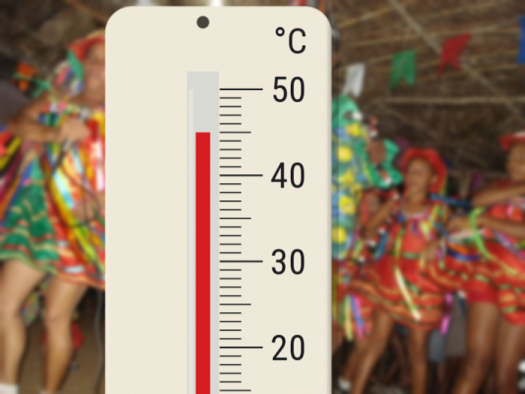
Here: **45** °C
